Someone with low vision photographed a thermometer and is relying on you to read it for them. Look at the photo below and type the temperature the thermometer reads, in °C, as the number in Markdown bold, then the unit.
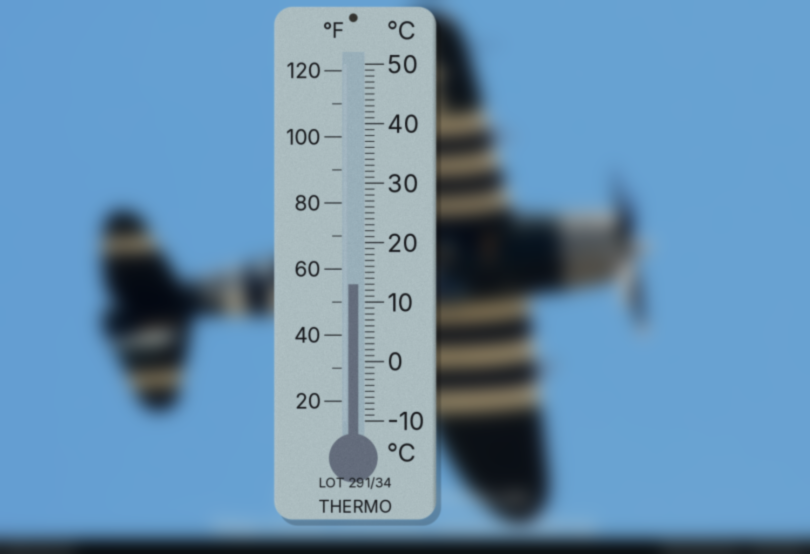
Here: **13** °C
